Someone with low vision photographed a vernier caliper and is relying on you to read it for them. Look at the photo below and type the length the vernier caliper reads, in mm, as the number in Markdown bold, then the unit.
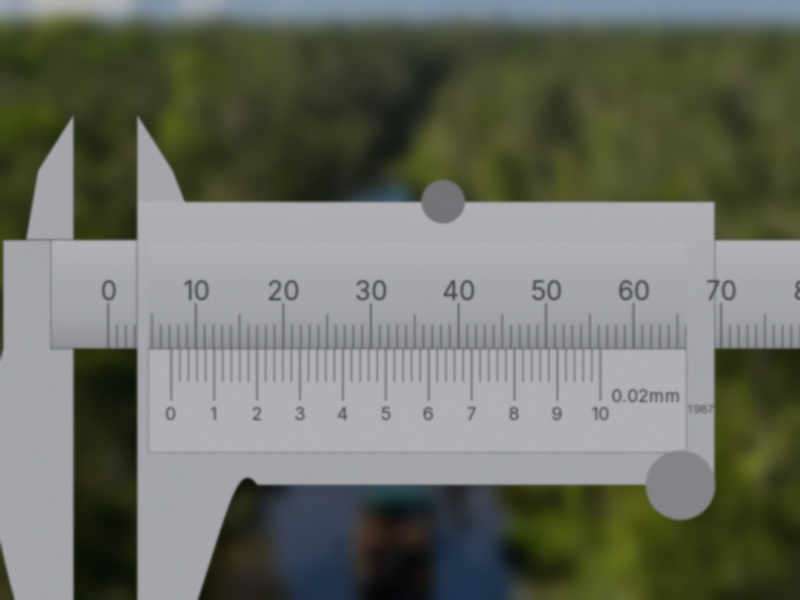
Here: **7.2** mm
